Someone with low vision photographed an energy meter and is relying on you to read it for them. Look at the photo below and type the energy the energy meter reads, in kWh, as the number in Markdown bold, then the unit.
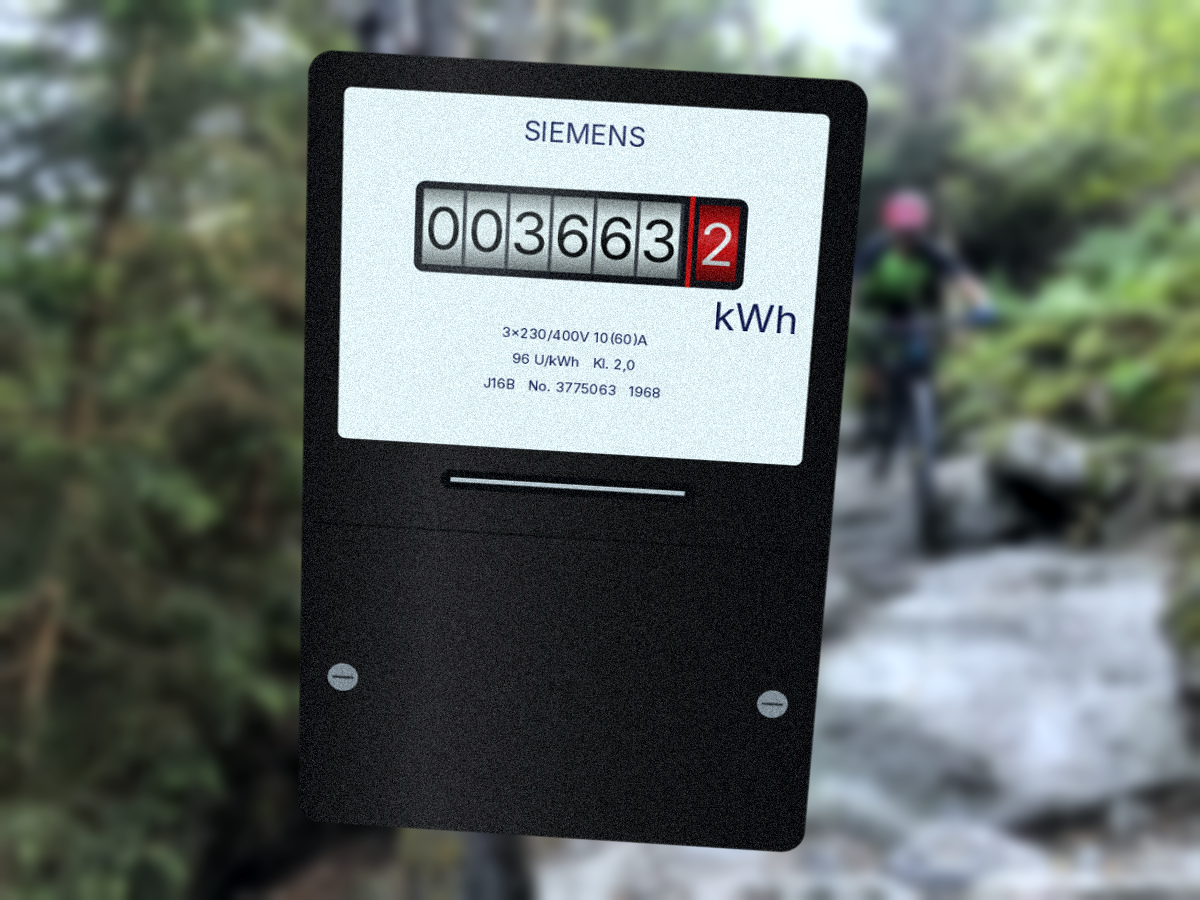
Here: **3663.2** kWh
